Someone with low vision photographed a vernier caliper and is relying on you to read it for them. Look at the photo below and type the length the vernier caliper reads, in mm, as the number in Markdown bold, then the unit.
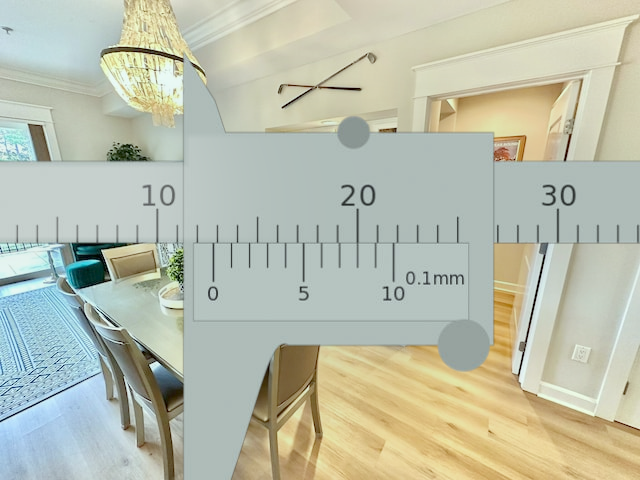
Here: **12.8** mm
